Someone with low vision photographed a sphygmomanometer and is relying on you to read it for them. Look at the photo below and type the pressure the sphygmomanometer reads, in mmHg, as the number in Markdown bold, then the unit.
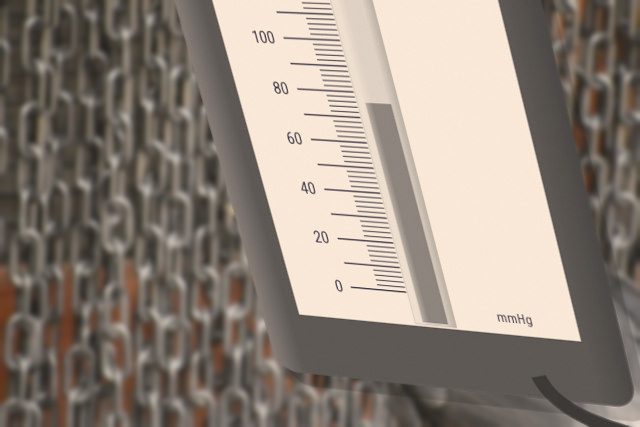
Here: **76** mmHg
